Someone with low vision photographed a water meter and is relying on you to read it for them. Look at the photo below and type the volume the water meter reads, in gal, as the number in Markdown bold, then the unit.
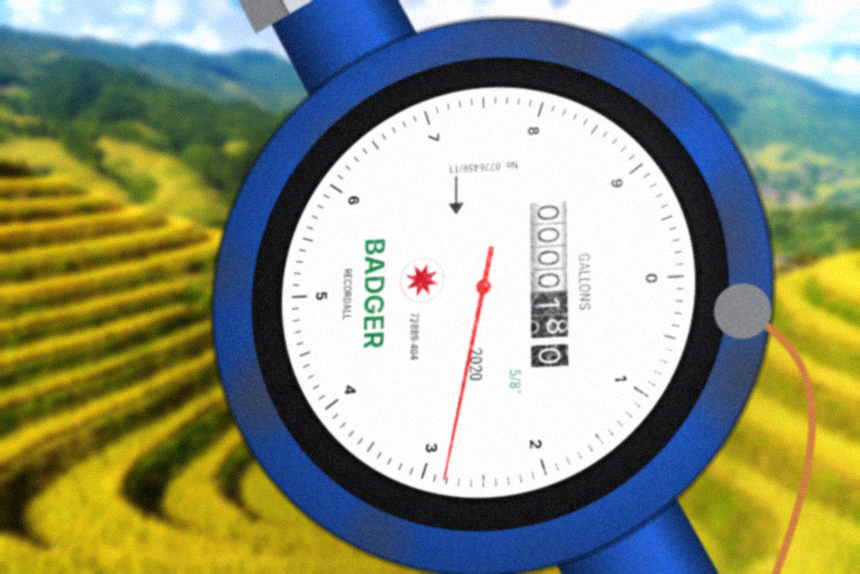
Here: **182.8** gal
